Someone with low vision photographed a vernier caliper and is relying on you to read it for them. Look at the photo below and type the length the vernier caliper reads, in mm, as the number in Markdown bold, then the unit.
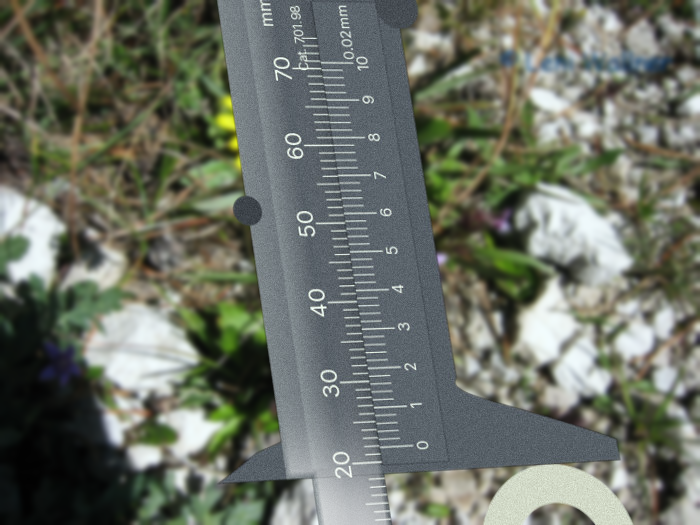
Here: **21.8** mm
